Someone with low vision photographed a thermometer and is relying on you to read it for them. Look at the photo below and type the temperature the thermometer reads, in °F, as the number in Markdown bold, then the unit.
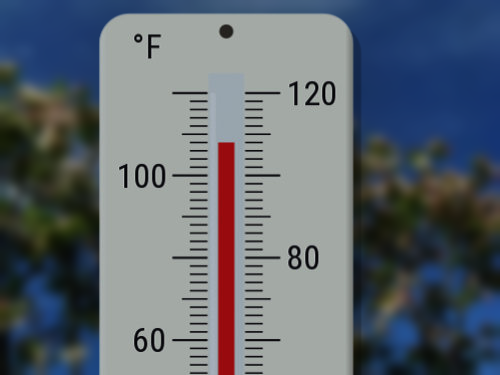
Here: **108** °F
